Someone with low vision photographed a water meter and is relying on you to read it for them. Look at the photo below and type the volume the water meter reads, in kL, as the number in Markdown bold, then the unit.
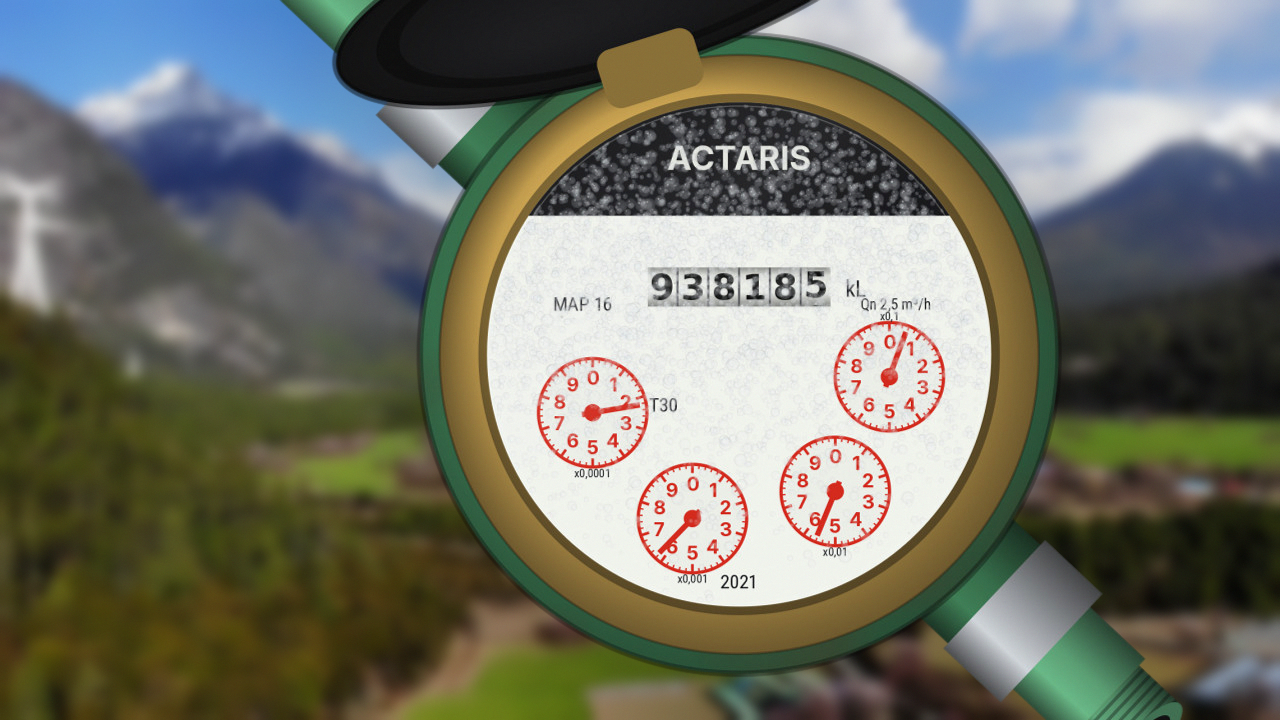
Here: **938185.0562** kL
